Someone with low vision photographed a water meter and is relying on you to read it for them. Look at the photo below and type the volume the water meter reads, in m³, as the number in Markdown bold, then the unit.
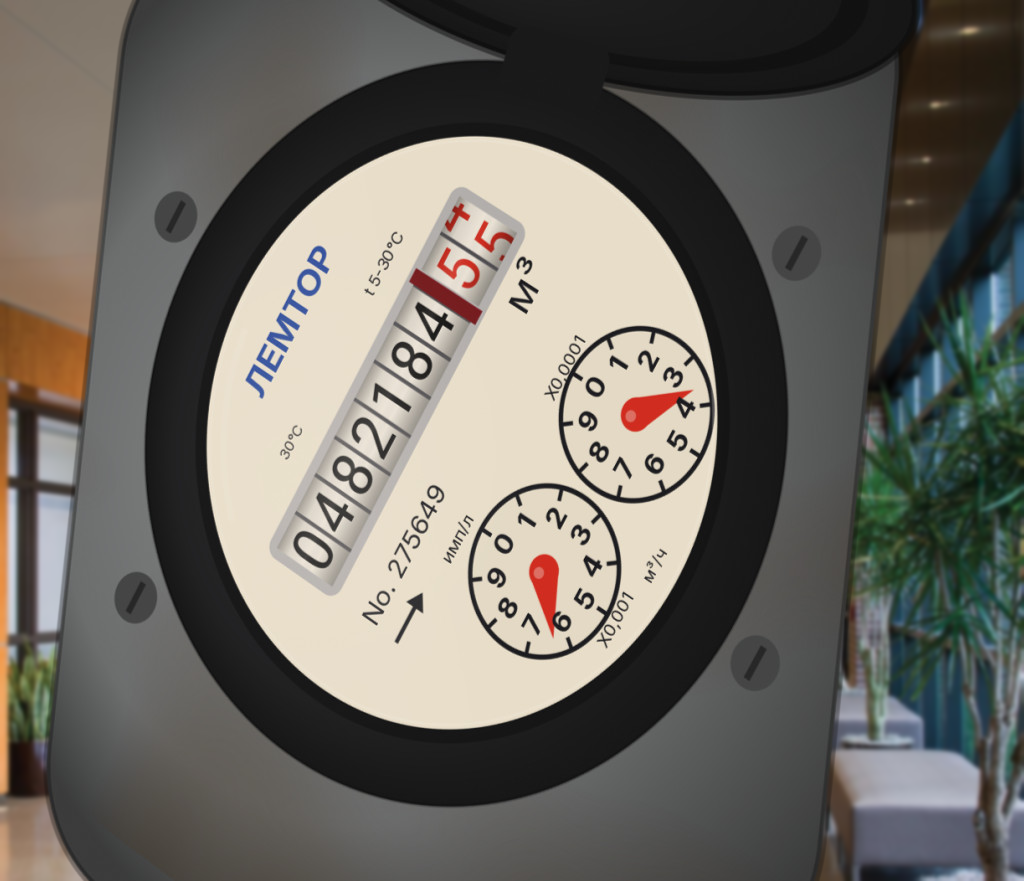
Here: **482184.5463** m³
